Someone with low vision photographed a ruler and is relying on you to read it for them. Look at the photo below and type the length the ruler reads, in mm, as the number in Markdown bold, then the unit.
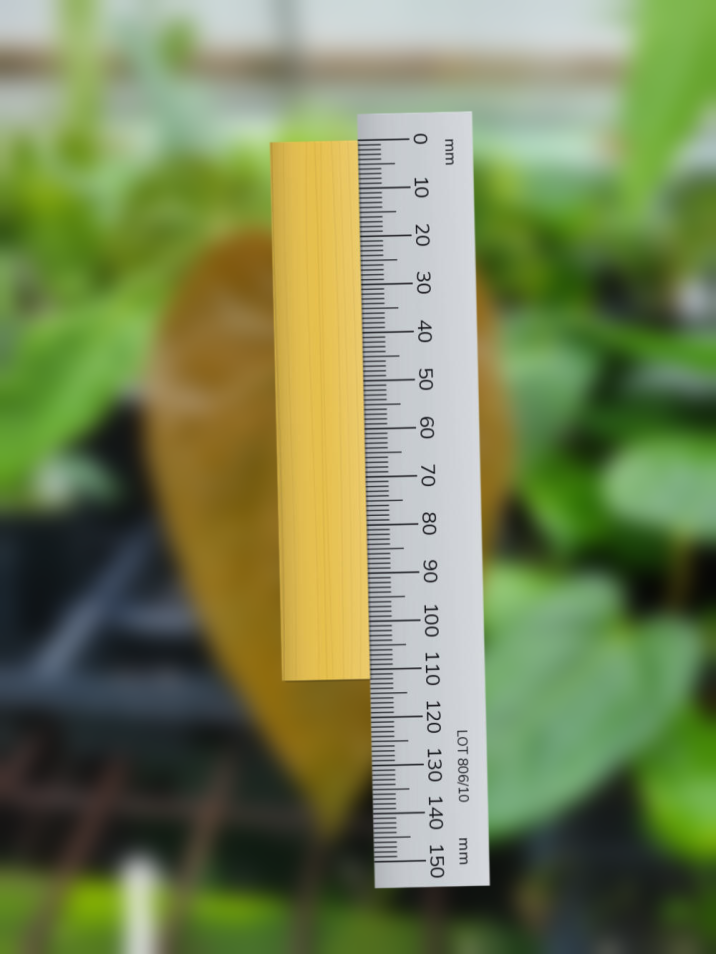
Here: **112** mm
